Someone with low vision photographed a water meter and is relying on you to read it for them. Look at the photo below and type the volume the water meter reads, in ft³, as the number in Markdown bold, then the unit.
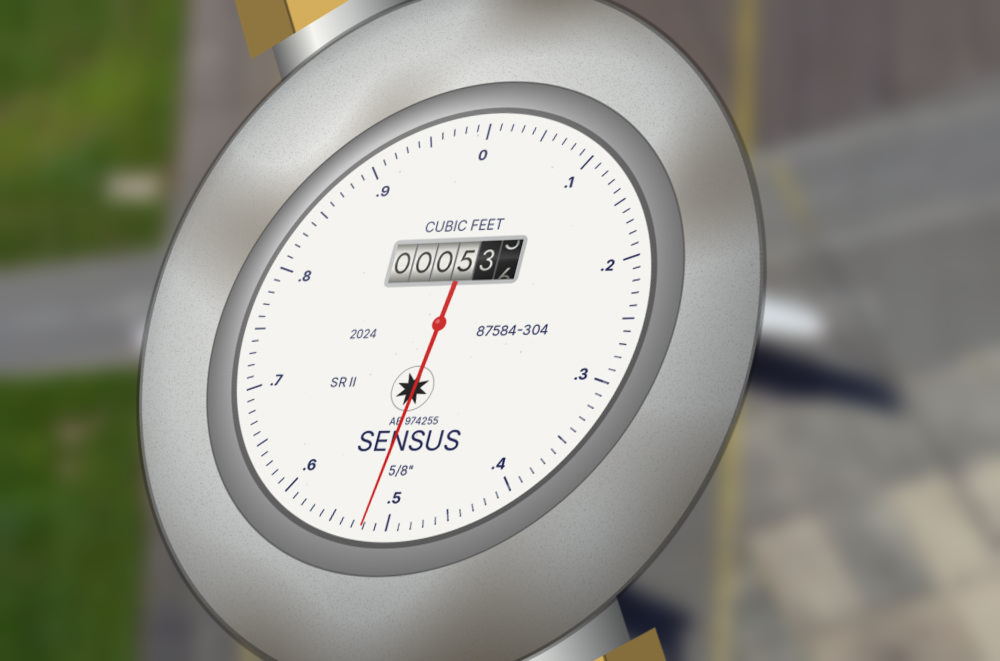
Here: **535.52** ft³
